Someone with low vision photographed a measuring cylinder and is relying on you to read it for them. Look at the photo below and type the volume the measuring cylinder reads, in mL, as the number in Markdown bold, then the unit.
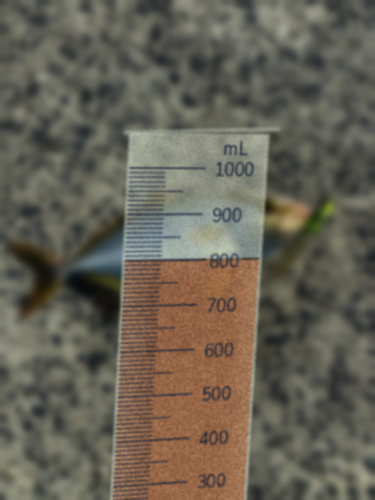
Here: **800** mL
